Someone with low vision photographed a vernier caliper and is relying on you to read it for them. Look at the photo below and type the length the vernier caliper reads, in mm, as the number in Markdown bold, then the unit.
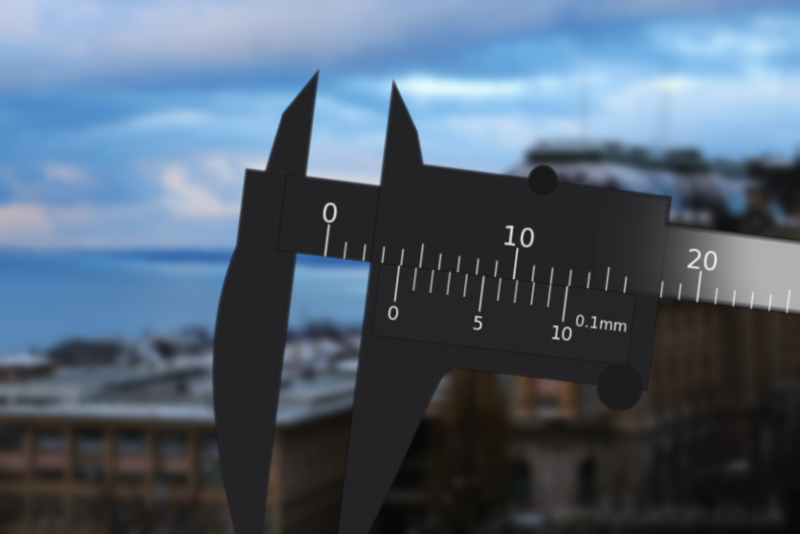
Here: **3.9** mm
